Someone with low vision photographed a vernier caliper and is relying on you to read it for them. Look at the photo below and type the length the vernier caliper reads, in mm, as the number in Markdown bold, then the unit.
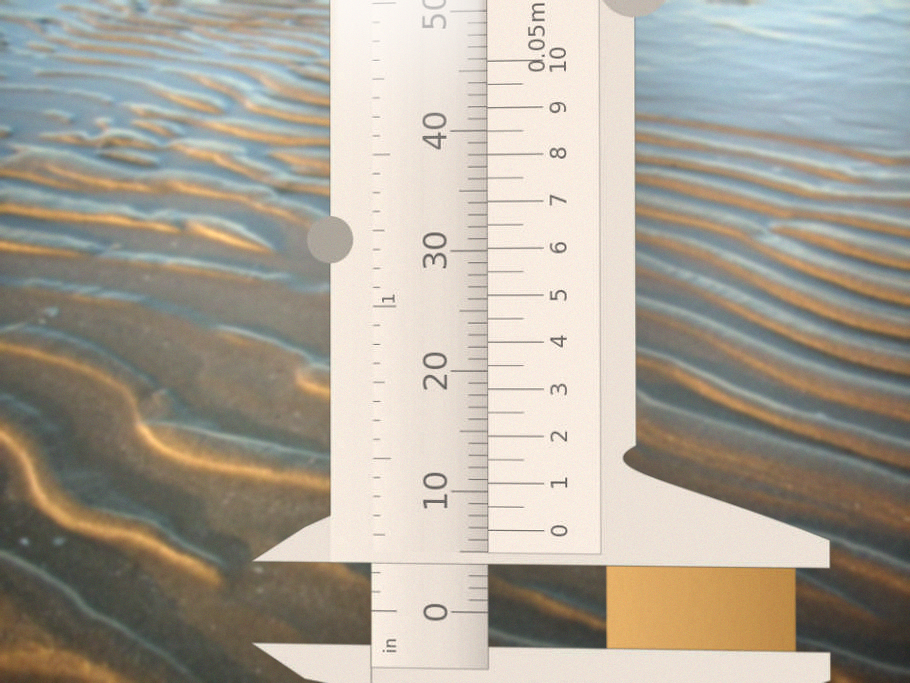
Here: **6.8** mm
